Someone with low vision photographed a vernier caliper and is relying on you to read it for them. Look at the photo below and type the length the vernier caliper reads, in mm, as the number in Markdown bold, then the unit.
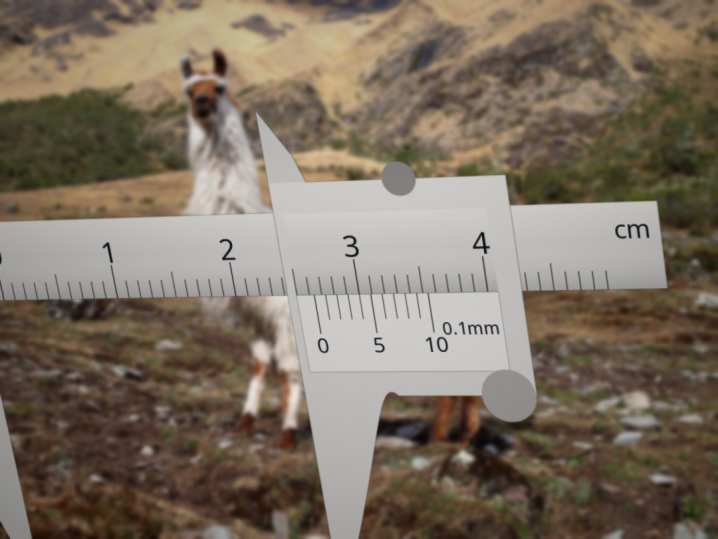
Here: **26.4** mm
